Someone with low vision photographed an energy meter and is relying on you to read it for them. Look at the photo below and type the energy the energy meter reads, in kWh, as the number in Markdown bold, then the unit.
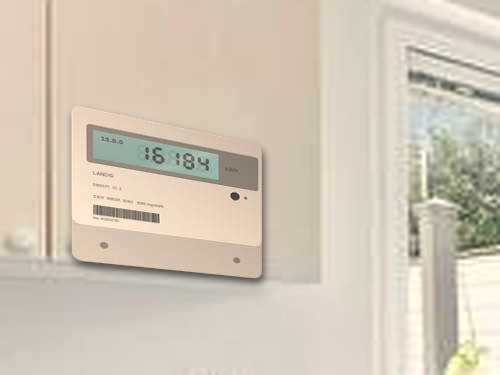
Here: **16184** kWh
